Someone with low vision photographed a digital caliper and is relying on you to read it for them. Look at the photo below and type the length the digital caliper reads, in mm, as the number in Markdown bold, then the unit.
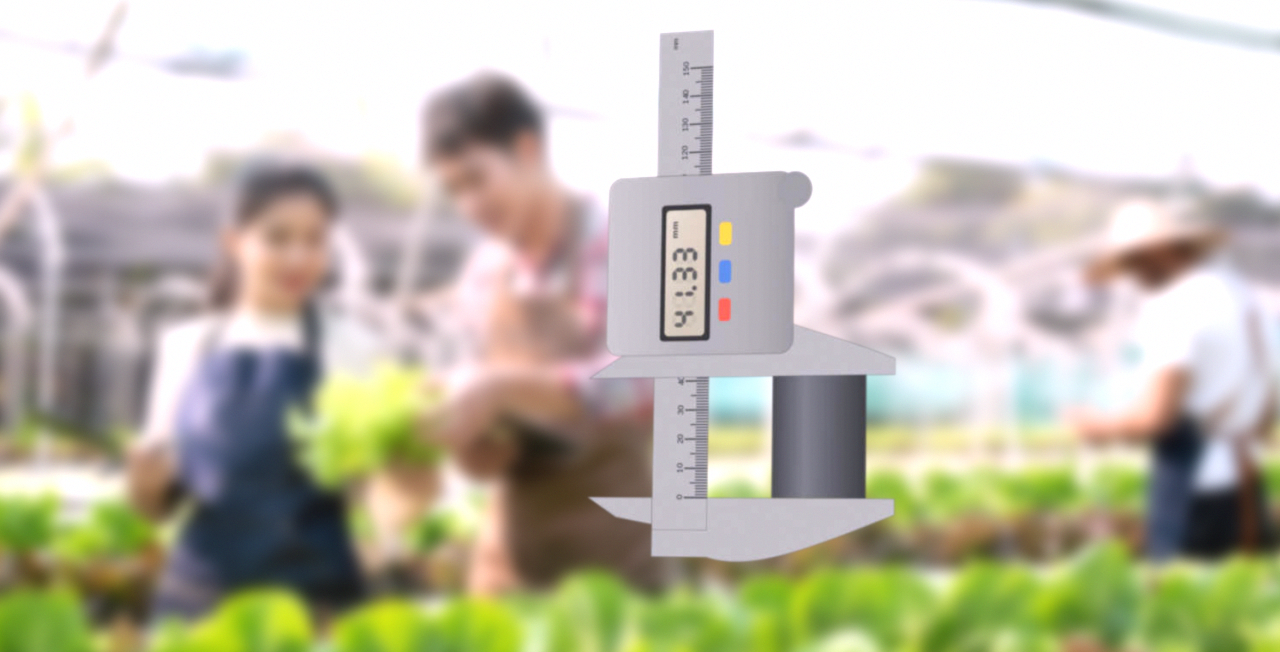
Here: **41.33** mm
